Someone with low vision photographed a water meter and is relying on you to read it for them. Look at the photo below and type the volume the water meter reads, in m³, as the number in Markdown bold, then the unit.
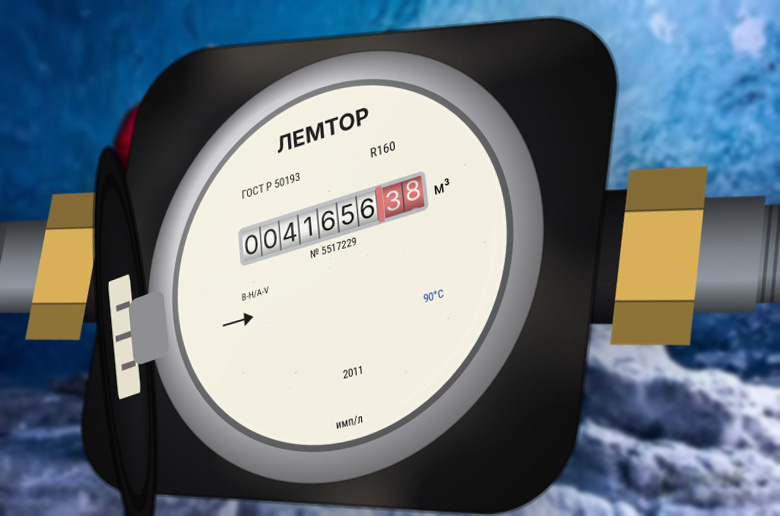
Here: **41656.38** m³
